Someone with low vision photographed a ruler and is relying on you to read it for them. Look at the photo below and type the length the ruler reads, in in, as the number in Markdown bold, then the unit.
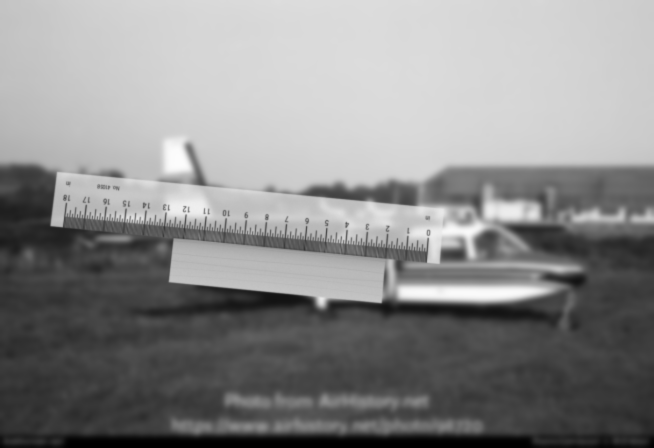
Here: **10.5** in
